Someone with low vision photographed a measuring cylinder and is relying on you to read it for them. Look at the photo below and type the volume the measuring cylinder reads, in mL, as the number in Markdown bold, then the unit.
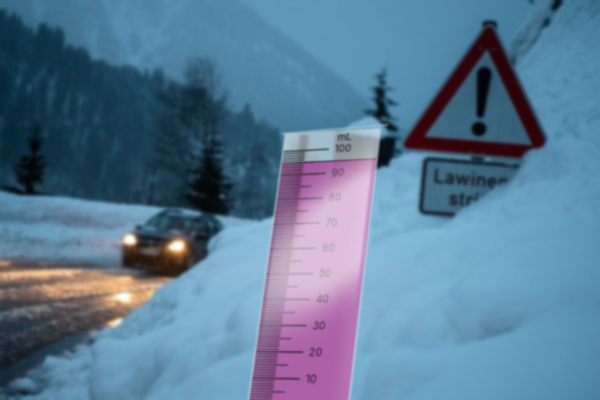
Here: **95** mL
